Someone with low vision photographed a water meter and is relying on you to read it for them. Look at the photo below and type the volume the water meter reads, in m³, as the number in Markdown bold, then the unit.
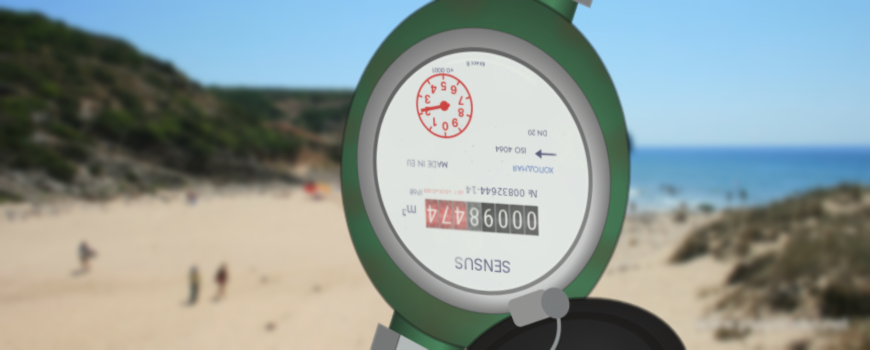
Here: **98.4742** m³
